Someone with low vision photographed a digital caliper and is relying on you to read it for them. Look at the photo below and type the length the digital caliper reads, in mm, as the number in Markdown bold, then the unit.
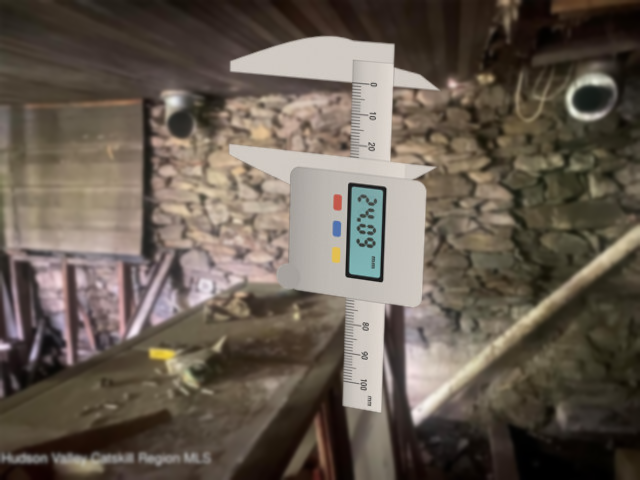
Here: **24.09** mm
